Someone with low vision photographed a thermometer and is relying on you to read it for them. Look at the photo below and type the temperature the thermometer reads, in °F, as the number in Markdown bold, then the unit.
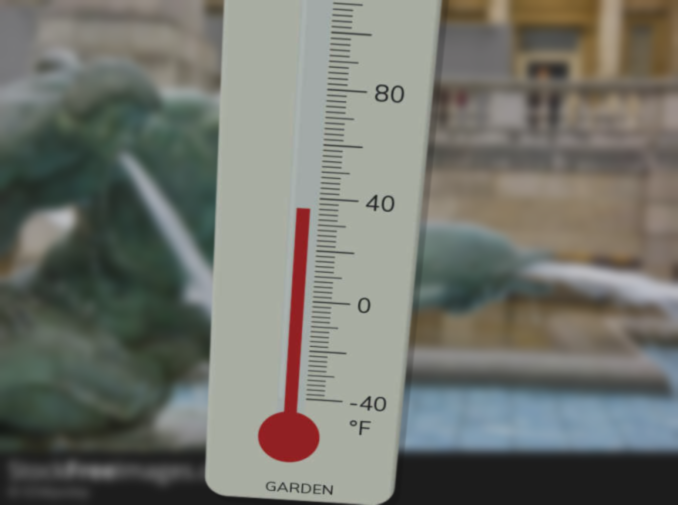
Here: **36** °F
